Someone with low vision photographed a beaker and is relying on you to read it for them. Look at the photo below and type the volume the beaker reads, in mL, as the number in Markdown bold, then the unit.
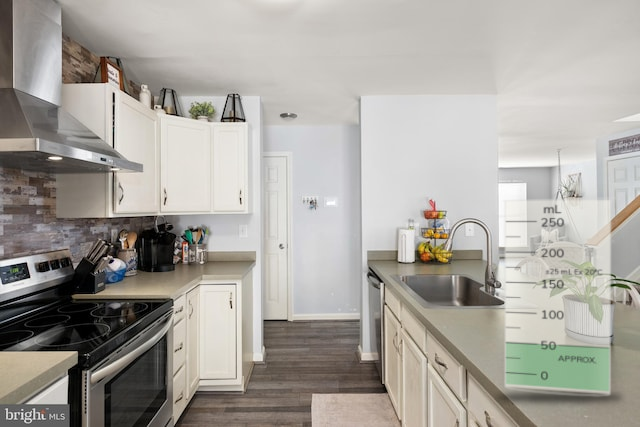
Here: **50** mL
